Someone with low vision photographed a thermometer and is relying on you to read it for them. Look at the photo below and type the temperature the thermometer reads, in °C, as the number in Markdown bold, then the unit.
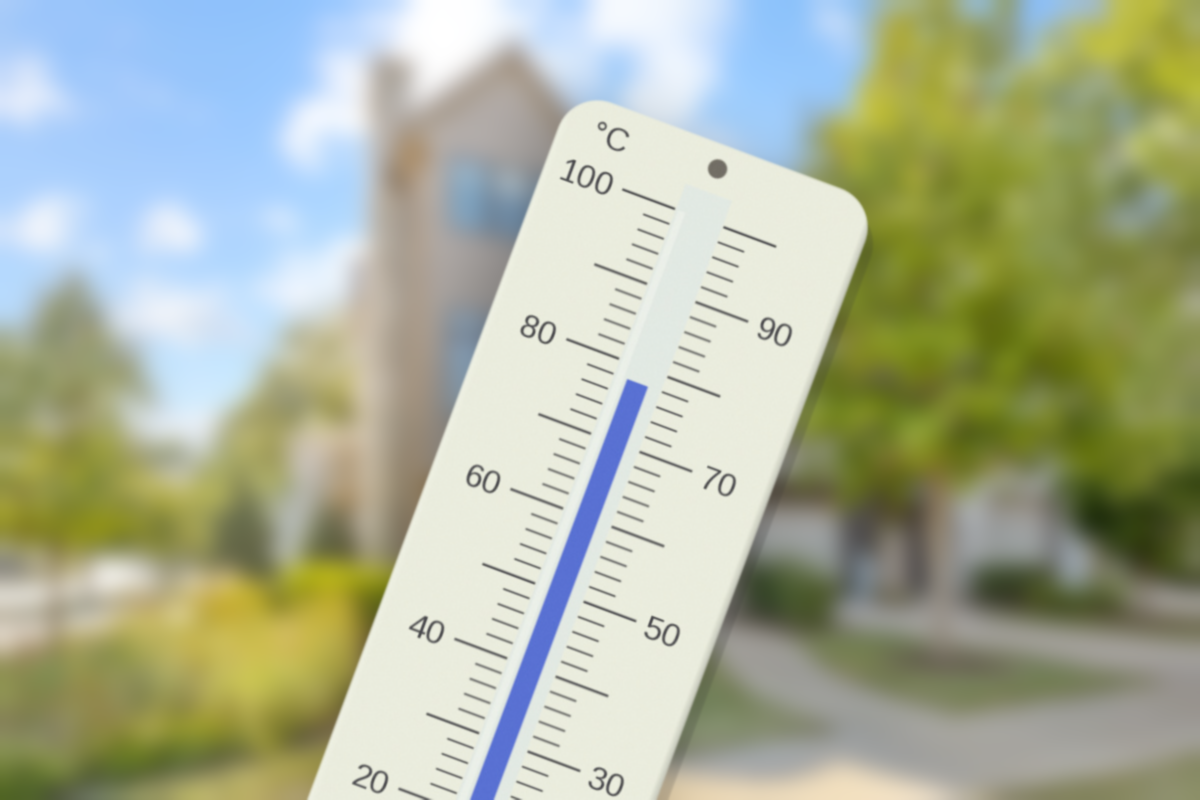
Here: **78** °C
